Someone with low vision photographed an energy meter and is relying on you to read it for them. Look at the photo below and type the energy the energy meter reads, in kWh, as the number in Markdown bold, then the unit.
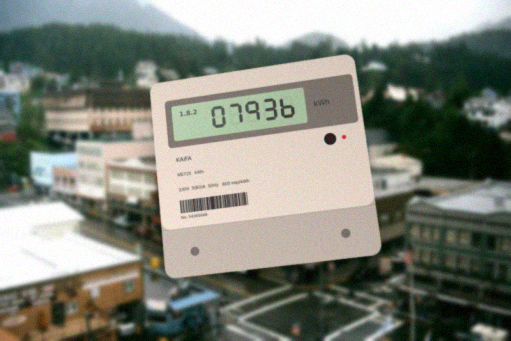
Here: **7936** kWh
